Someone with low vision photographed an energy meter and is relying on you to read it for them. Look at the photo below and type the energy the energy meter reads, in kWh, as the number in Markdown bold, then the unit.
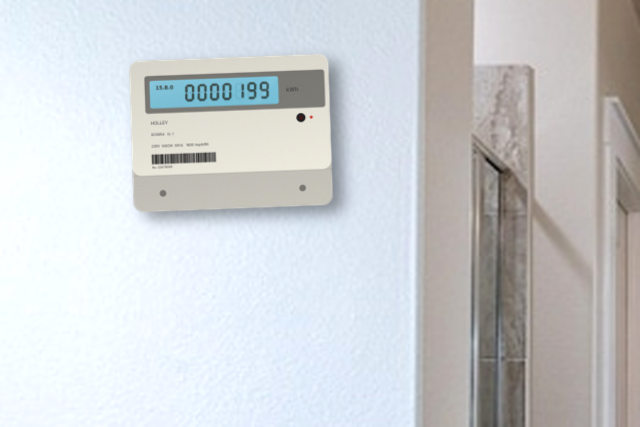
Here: **199** kWh
